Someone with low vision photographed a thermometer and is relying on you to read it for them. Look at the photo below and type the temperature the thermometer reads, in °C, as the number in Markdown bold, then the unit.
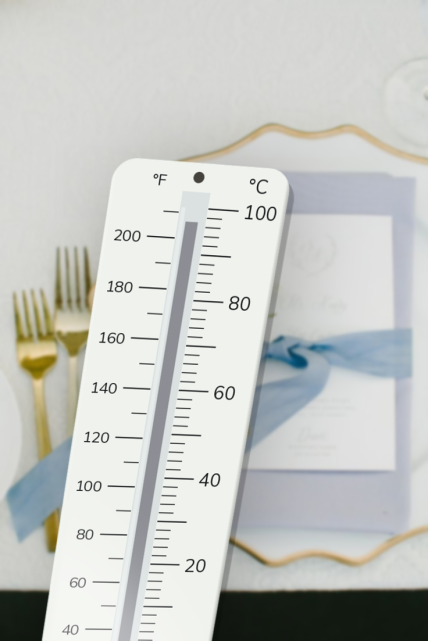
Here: **97** °C
